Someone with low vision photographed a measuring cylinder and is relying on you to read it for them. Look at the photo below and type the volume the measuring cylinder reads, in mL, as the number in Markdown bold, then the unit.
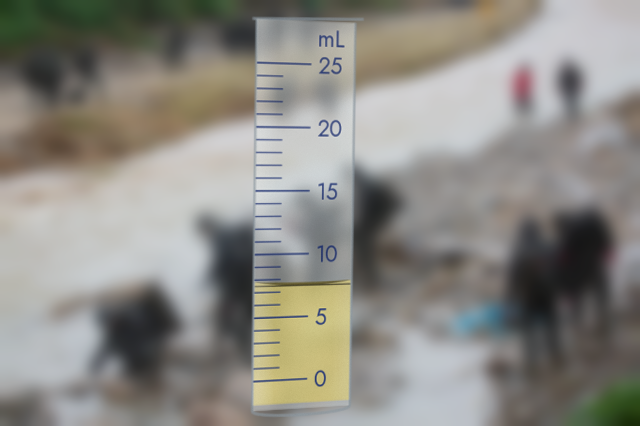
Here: **7.5** mL
